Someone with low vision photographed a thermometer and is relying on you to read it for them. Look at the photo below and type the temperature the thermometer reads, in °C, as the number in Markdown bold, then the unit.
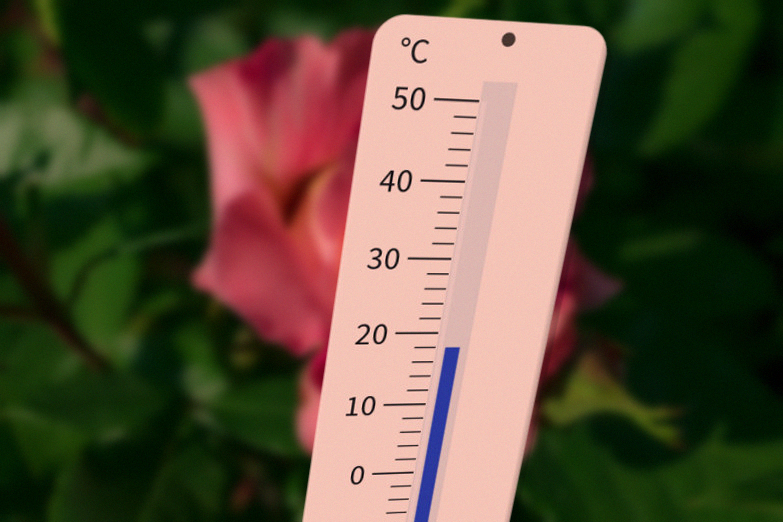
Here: **18** °C
